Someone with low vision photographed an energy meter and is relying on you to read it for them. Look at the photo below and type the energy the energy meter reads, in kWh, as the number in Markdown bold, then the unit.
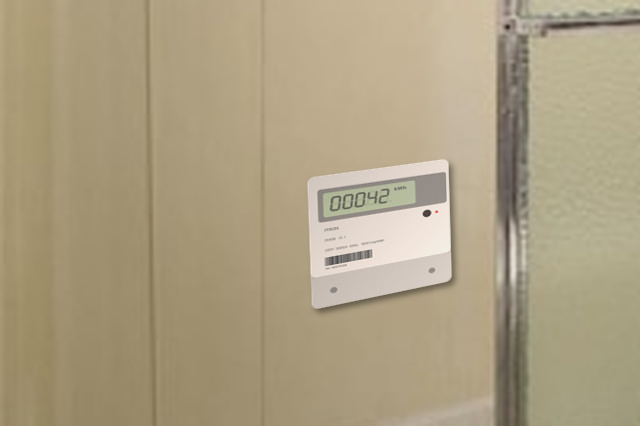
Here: **42** kWh
